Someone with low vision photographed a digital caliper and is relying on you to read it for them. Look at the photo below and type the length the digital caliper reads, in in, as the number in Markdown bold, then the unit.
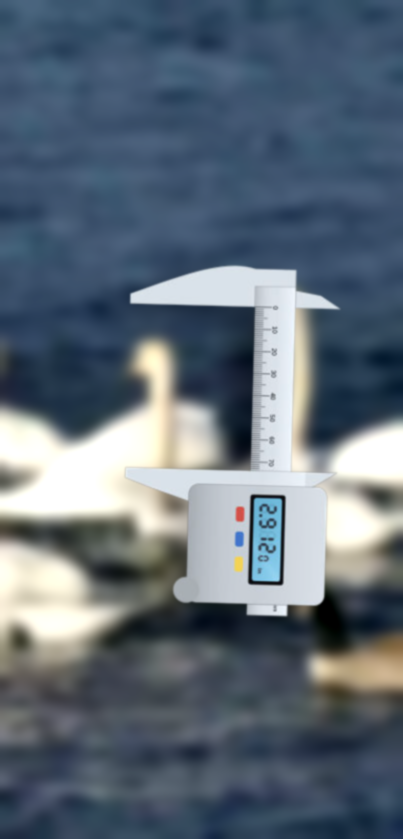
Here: **2.9120** in
